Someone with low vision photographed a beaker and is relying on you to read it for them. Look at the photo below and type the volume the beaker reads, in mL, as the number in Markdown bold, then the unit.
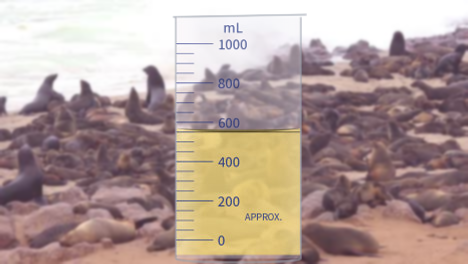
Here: **550** mL
